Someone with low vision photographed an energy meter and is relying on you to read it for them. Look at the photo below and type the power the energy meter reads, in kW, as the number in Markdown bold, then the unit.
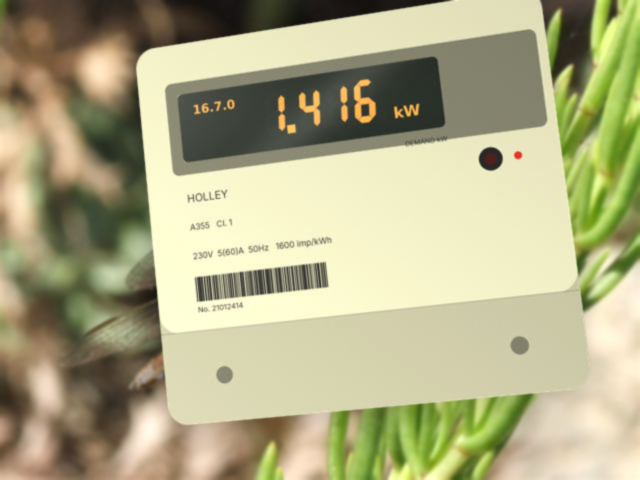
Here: **1.416** kW
